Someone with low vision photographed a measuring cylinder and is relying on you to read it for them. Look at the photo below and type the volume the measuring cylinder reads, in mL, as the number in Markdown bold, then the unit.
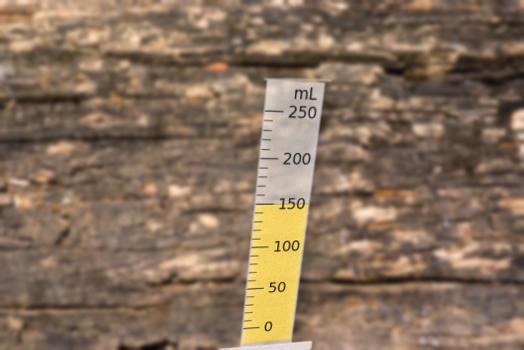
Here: **150** mL
